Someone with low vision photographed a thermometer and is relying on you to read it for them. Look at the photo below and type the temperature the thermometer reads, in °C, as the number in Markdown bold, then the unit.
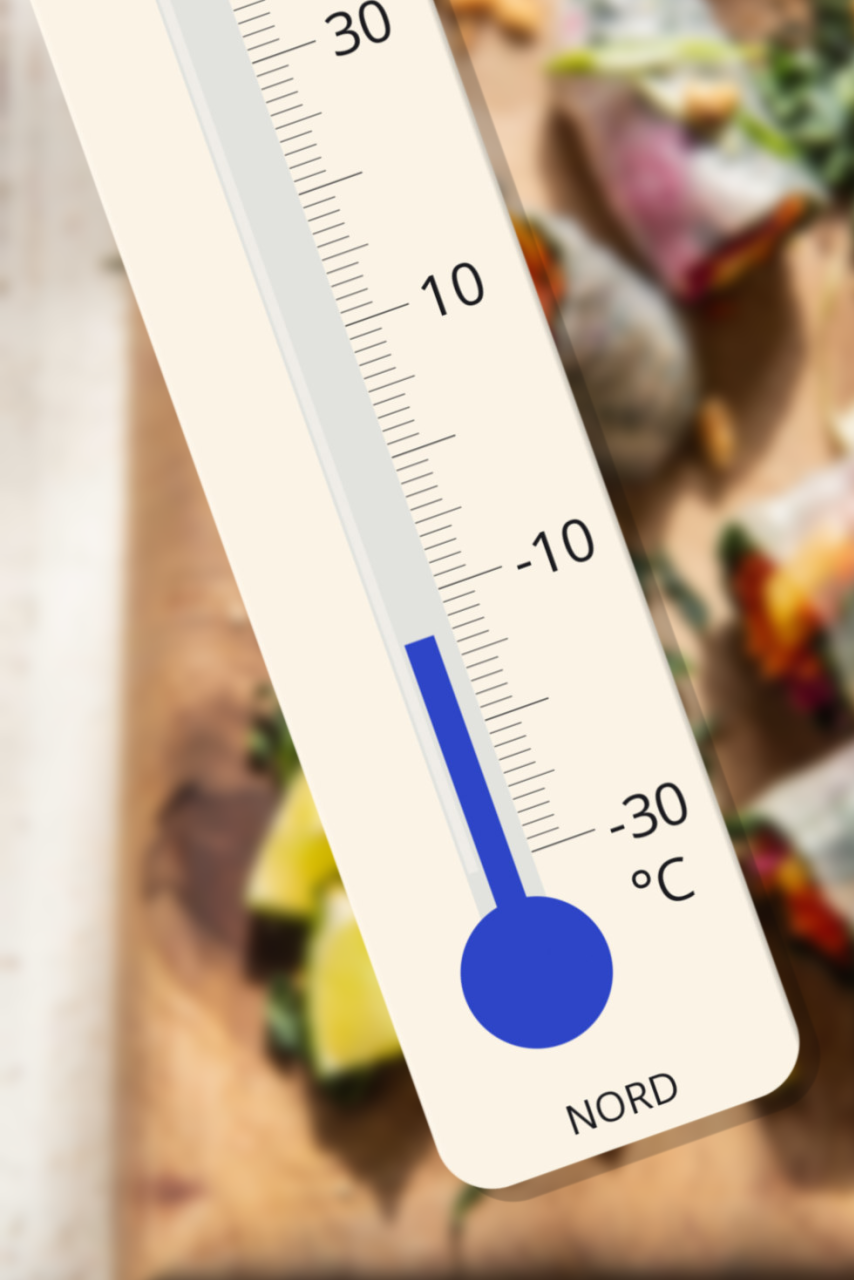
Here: **-13** °C
